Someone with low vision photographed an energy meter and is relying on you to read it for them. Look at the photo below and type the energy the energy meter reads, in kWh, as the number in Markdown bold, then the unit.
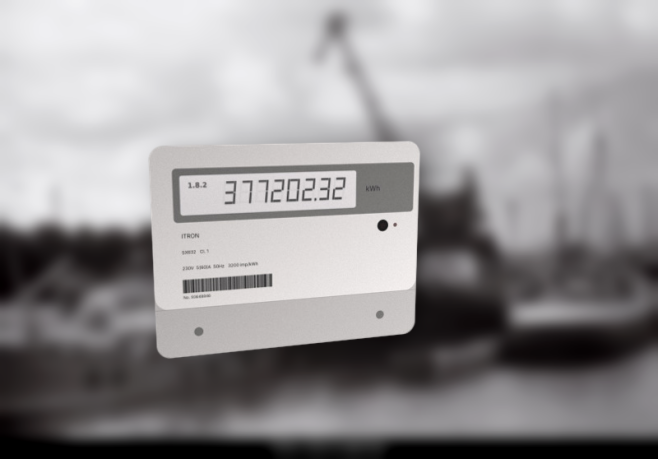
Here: **377202.32** kWh
